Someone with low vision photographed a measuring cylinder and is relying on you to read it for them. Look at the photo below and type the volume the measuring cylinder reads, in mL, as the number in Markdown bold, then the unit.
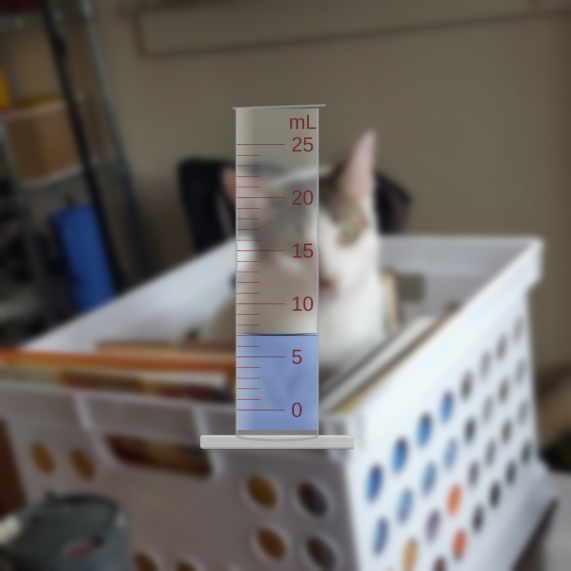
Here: **7** mL
